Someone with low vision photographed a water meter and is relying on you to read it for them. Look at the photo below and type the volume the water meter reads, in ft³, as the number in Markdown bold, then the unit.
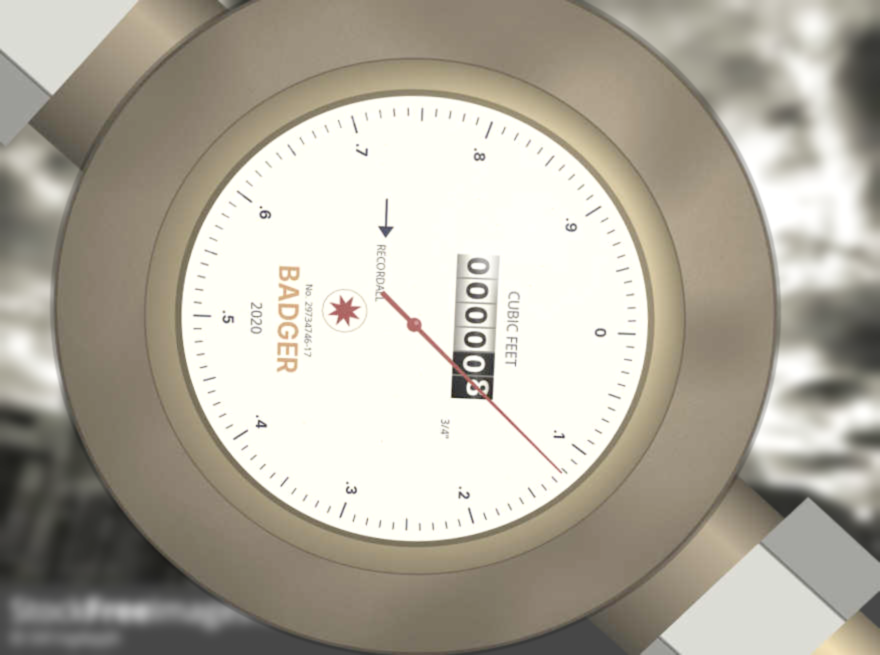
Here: **8.12** ft³
